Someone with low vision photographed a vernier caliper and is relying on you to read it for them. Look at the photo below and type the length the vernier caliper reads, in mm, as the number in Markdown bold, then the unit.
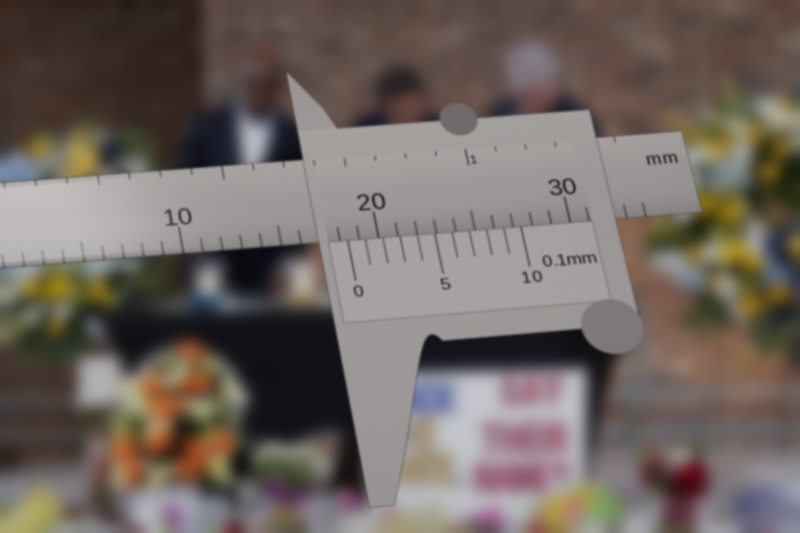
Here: **18.4** mm
